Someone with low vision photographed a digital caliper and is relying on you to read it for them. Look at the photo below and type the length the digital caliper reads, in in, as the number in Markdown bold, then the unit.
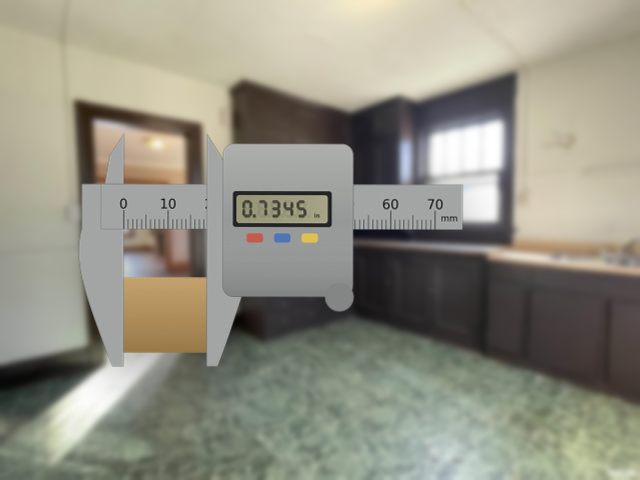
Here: **0.7345** in
